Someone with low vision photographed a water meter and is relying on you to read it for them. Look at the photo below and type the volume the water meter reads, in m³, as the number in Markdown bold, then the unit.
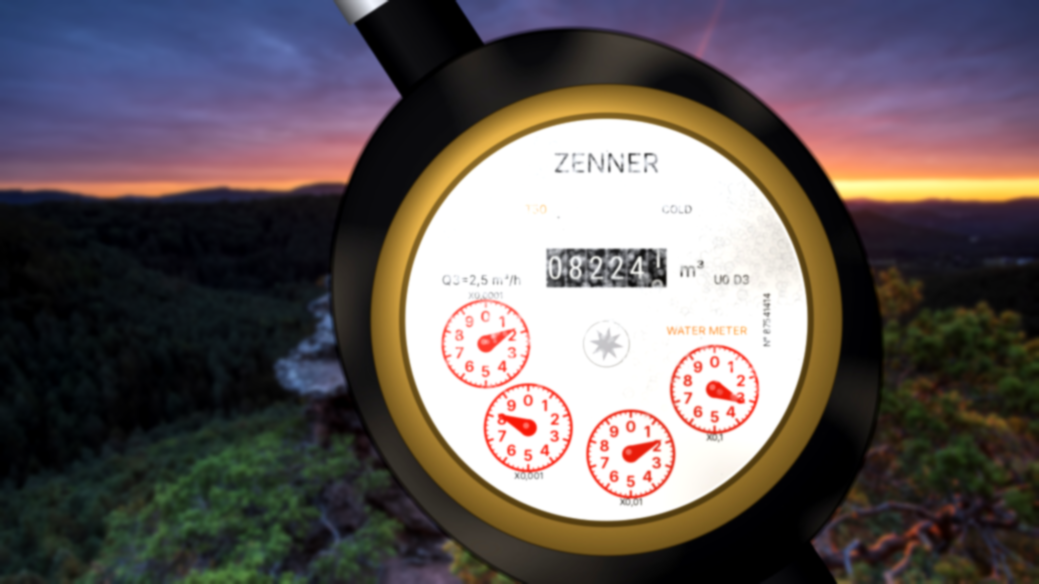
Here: **82241.3181** m³
